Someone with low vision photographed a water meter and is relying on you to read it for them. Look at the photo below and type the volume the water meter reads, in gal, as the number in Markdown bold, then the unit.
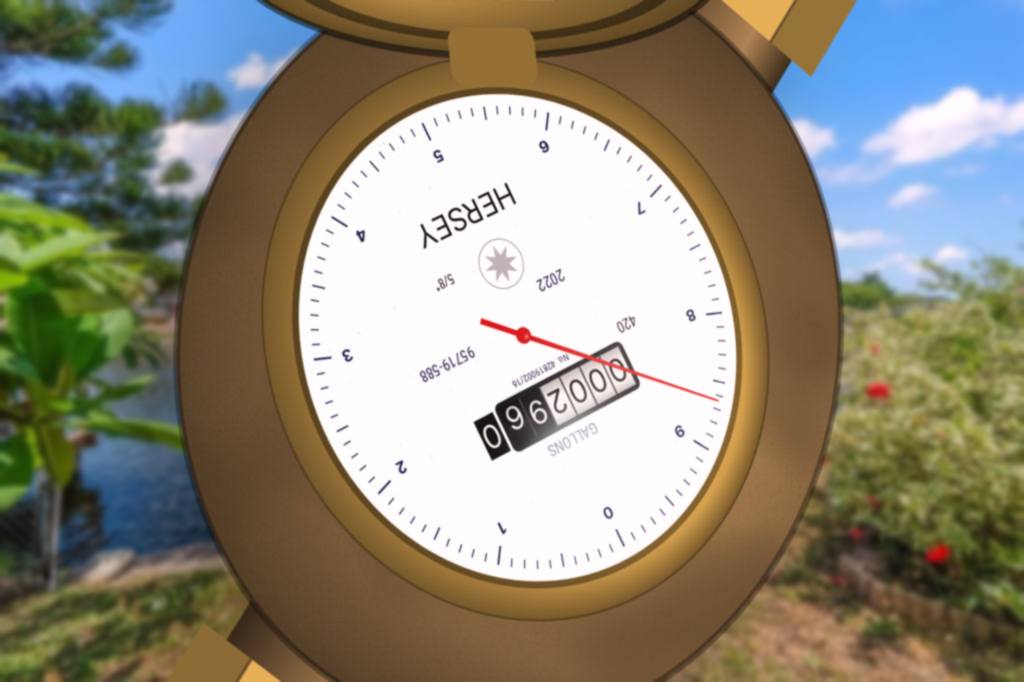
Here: **2958.6** gal
